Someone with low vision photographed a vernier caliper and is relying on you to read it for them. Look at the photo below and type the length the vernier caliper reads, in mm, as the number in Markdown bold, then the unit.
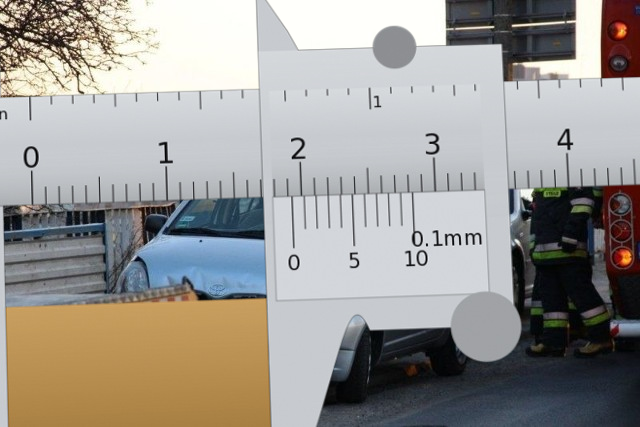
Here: **19.3** mm
